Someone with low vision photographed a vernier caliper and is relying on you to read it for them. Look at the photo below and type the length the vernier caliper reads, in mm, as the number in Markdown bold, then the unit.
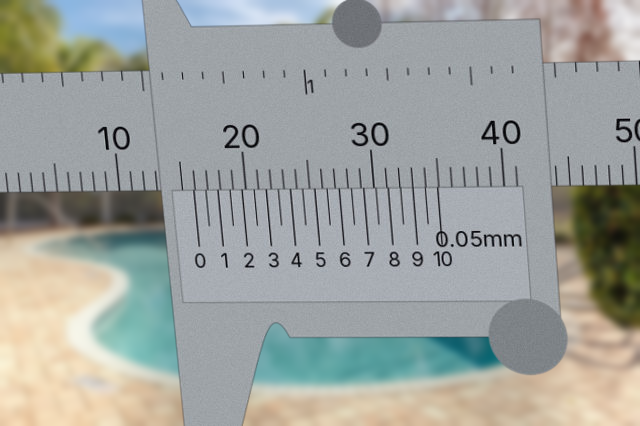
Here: **15.9** mm
